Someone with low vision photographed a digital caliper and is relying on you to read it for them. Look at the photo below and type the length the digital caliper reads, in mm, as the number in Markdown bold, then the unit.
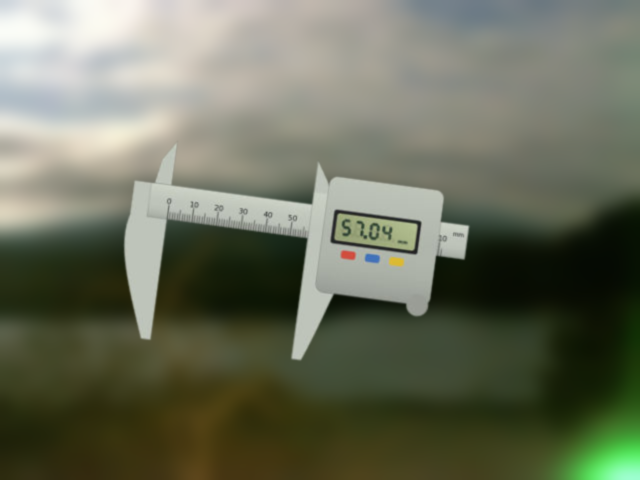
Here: **57.04** mm
